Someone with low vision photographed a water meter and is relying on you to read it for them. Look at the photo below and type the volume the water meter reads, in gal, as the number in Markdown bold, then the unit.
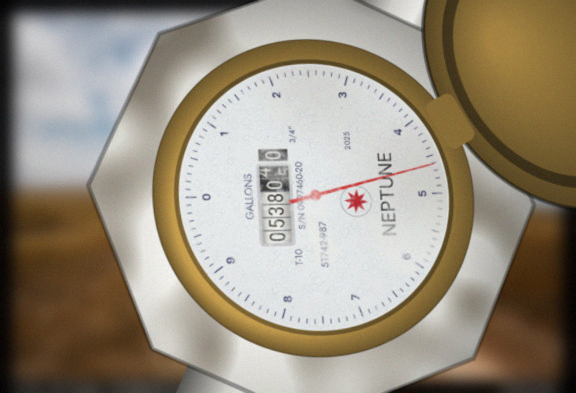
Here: **538044.6** gal
